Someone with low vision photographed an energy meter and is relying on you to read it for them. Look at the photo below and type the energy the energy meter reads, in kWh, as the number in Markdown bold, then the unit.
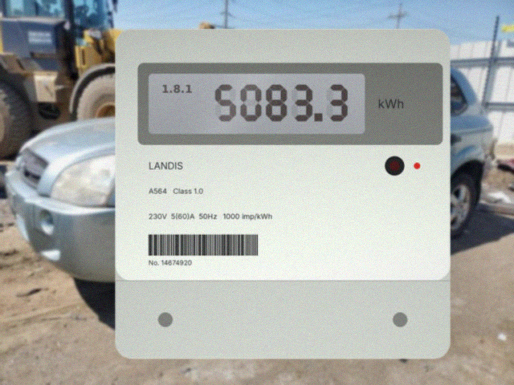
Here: **5083.3** kWh
